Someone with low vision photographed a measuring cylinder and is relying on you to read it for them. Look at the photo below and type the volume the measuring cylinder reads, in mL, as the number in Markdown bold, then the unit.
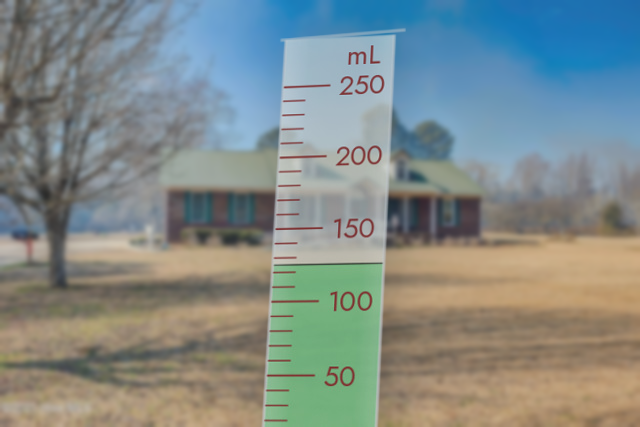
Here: **125** mL
